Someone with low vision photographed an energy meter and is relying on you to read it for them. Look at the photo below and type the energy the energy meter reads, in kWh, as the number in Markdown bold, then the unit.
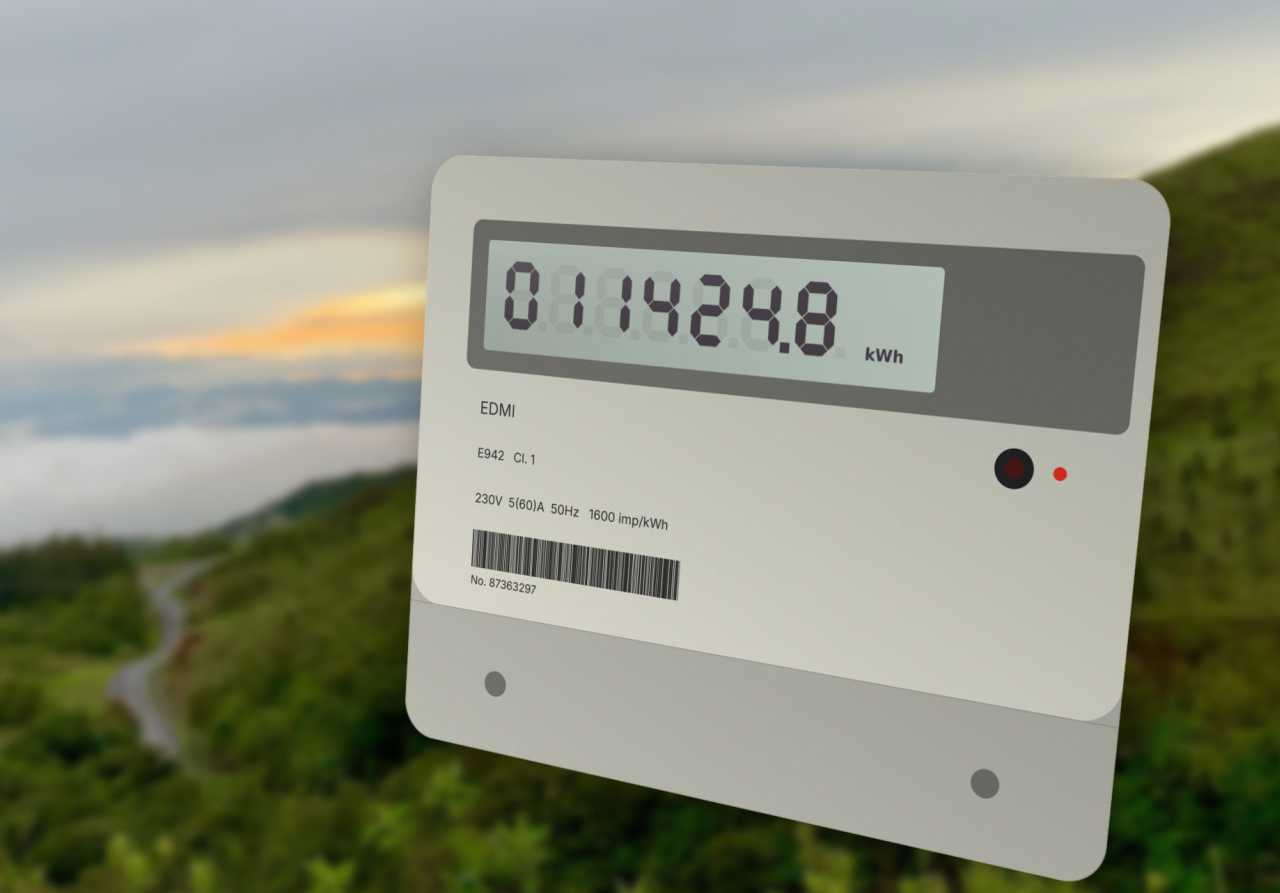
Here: **11424.8** kWh
